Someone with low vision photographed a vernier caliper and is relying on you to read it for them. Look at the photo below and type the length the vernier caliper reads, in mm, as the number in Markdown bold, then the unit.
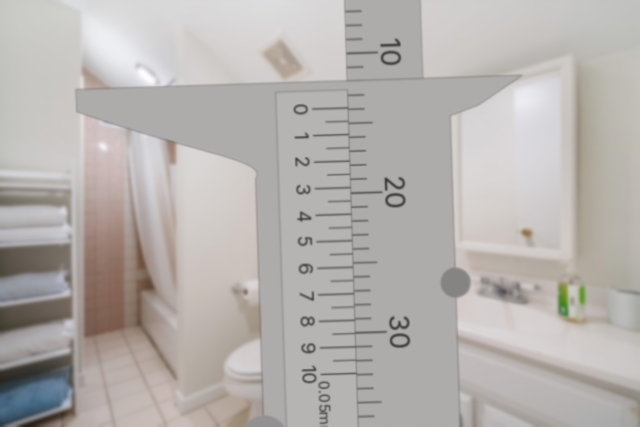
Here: **13.9** mm
